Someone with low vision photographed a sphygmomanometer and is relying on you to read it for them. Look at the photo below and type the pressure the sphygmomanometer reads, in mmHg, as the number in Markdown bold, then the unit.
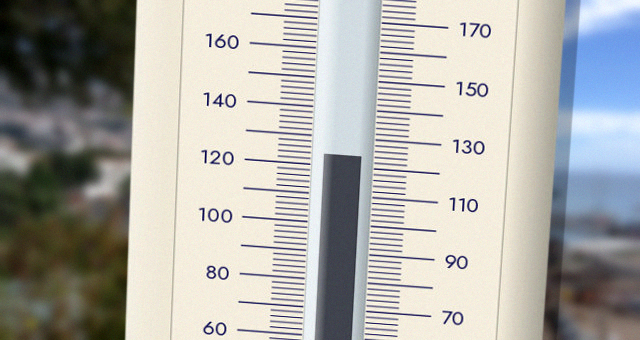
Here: **124** mmHg
